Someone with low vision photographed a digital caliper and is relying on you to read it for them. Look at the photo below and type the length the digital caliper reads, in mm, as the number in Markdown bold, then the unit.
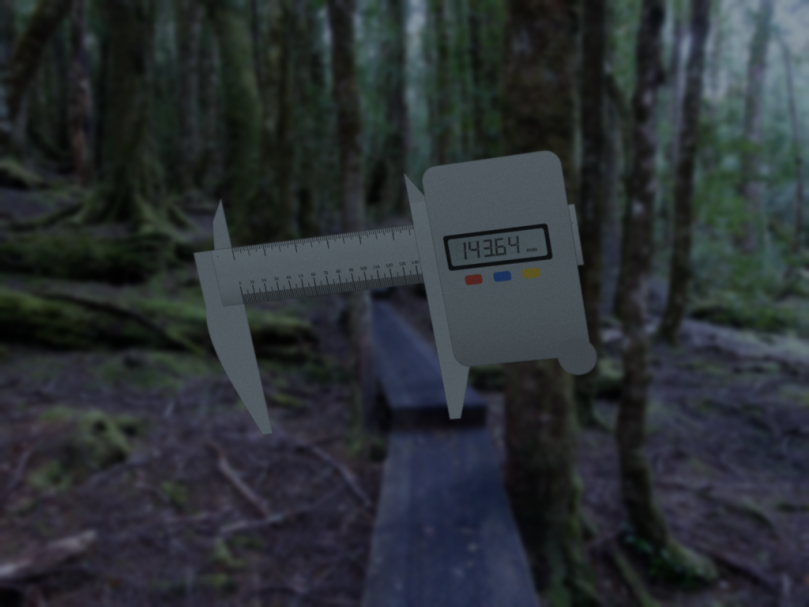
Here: **143.64** mm
